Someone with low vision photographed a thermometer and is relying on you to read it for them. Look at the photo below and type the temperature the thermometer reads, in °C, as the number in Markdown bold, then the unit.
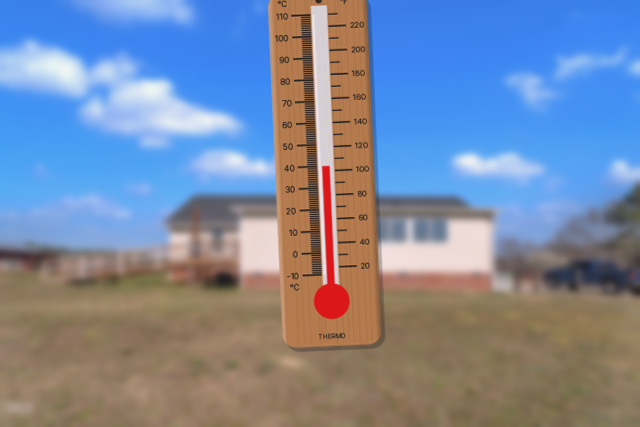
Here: **40** °C
